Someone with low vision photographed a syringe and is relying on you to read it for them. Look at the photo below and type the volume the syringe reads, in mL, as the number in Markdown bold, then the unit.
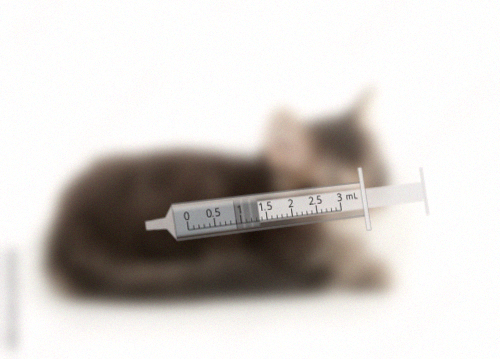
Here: **0.9** mL
